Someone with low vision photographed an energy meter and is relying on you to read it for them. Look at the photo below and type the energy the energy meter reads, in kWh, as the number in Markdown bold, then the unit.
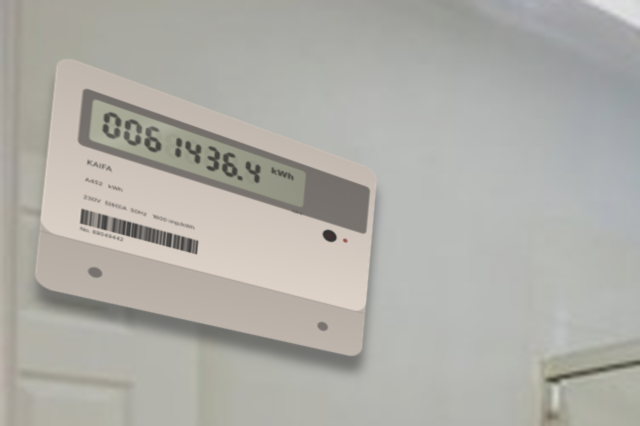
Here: **61436.4** kWh
